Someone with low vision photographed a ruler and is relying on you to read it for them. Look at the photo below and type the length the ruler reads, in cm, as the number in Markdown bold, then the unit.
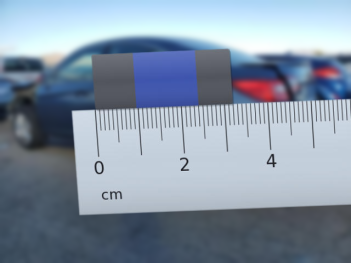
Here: **3.2** cm
